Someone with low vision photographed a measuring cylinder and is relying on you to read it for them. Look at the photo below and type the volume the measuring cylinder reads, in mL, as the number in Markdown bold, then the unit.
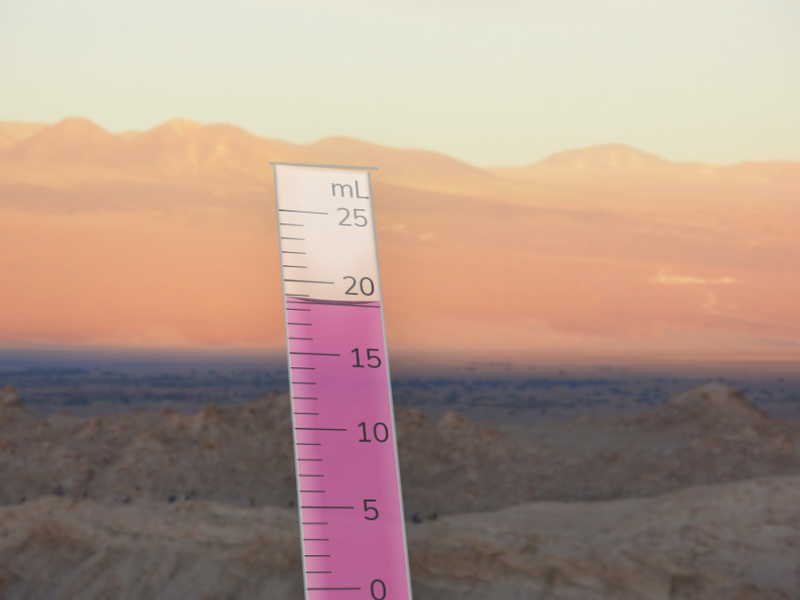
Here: **18.5** mL
